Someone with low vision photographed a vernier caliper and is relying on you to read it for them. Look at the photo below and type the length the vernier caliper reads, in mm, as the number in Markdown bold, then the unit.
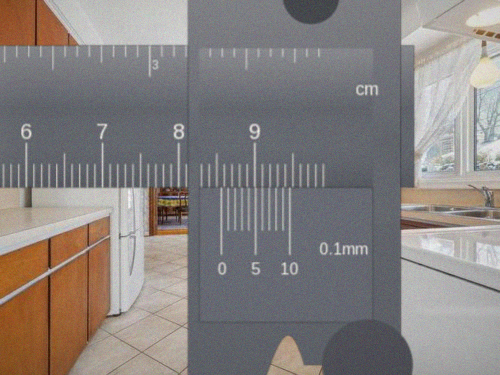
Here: **85.6** mm
